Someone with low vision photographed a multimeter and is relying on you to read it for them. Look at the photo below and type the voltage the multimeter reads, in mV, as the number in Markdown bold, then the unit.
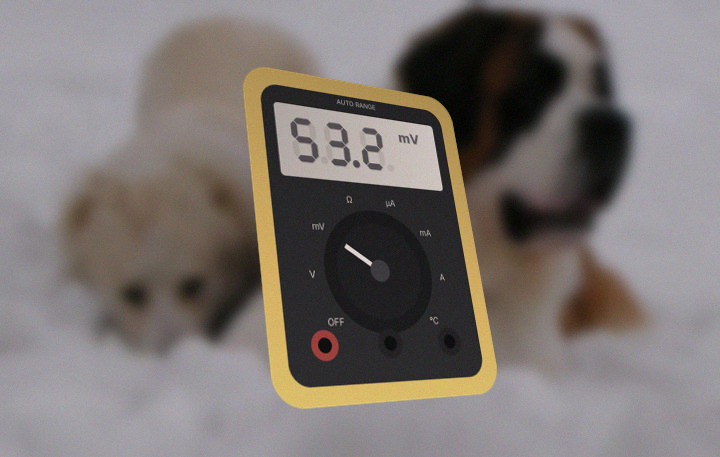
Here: **53.2** mV
